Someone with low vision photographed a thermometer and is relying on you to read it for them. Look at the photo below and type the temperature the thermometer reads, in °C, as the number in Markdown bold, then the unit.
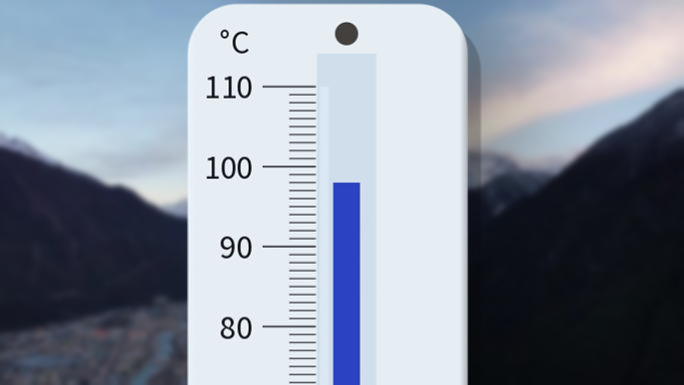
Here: **98** °C
